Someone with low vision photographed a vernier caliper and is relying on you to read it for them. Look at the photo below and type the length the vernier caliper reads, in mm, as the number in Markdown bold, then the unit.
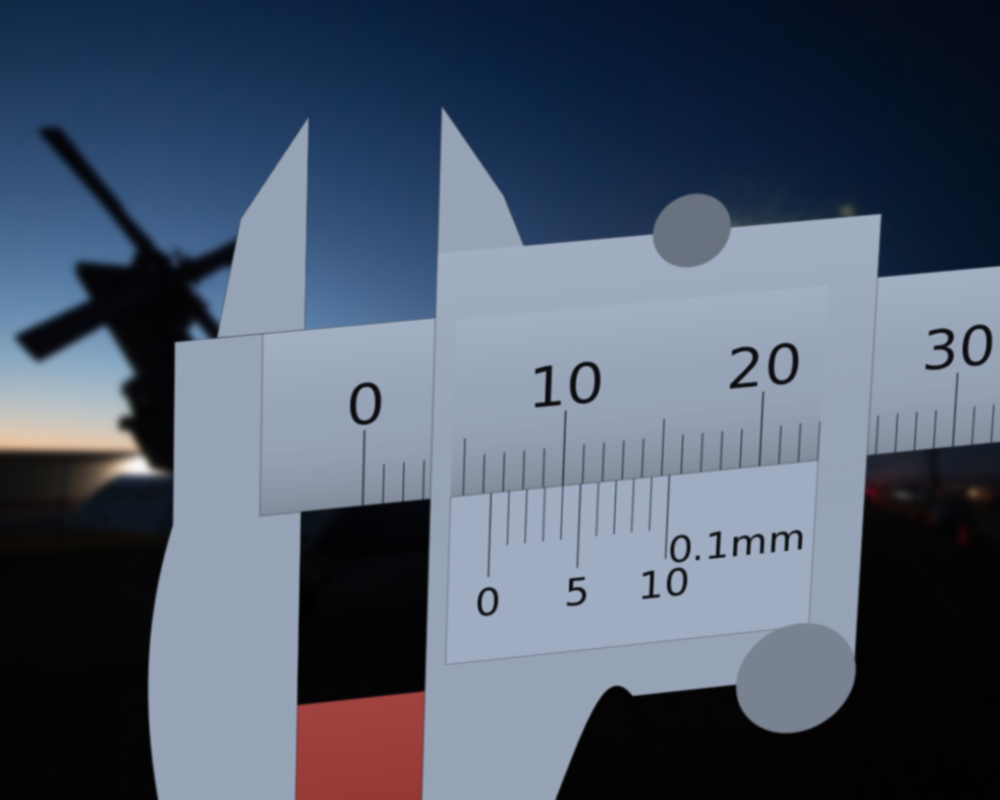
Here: **6.4** mm
